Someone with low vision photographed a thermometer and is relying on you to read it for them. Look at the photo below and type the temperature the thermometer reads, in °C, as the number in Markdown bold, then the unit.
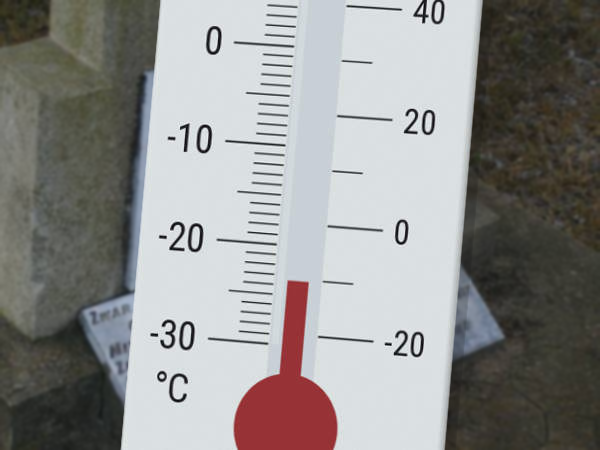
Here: **-23.5** °C
